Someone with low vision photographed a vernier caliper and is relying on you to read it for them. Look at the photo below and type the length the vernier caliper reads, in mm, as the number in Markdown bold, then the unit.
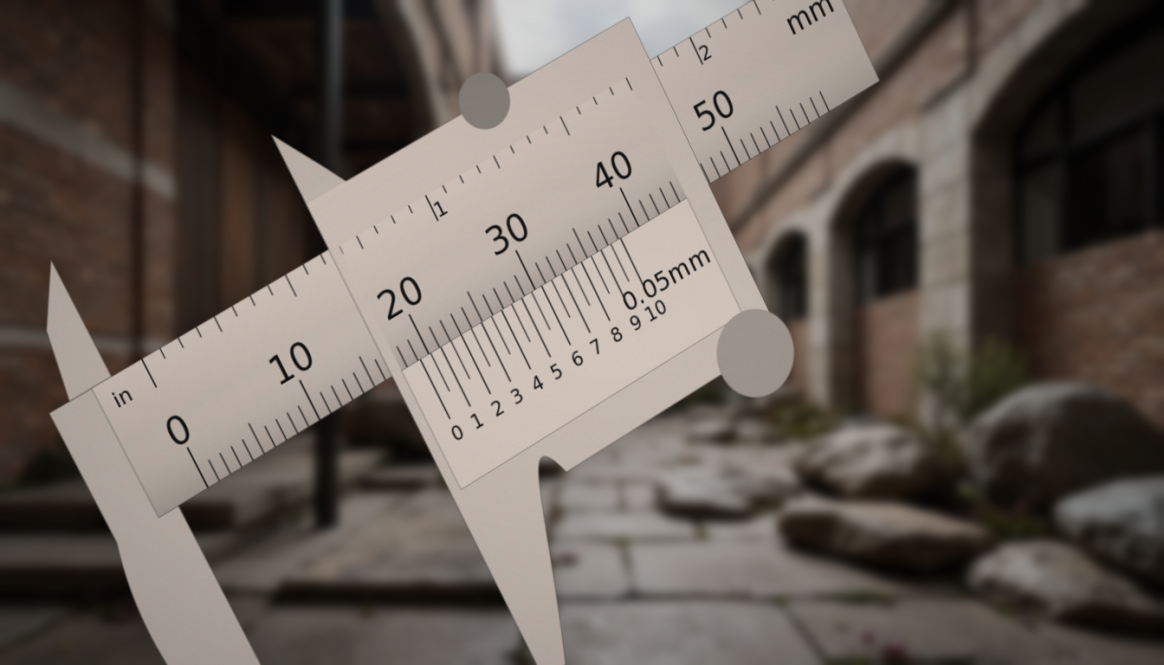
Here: **19.2** mm
